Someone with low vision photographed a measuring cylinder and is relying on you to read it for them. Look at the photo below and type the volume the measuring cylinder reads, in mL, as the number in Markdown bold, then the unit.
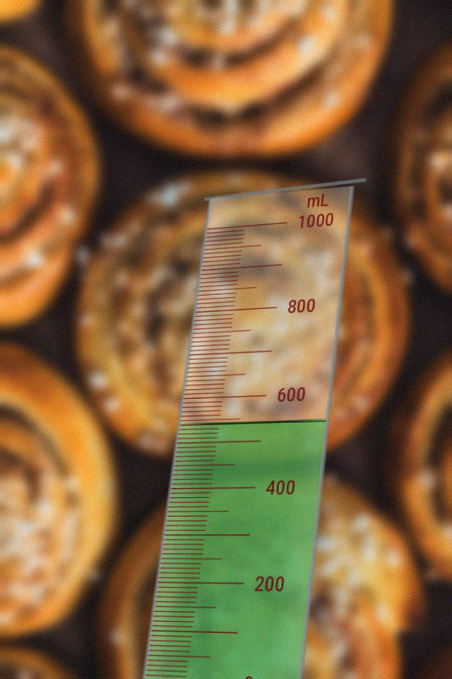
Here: **540** mL
